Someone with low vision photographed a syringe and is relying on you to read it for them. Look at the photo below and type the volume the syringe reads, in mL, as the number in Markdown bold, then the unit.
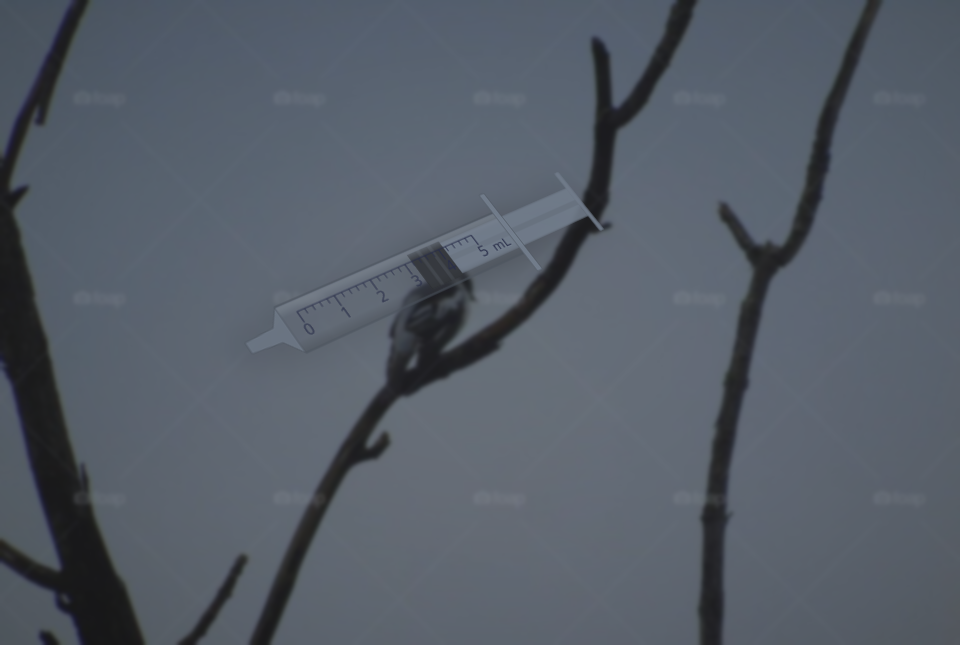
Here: **3.2** mL
